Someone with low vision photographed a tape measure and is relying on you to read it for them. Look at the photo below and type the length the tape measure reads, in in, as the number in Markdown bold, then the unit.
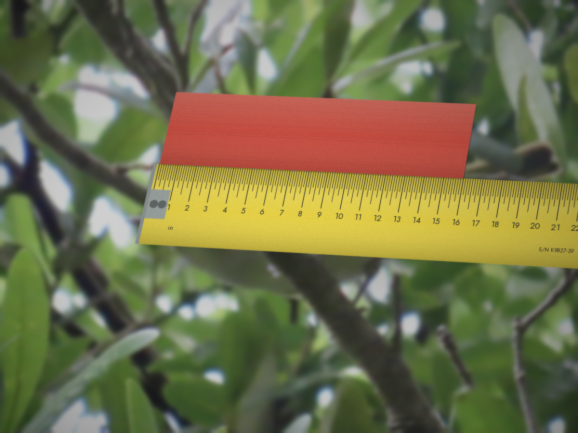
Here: **16** in
